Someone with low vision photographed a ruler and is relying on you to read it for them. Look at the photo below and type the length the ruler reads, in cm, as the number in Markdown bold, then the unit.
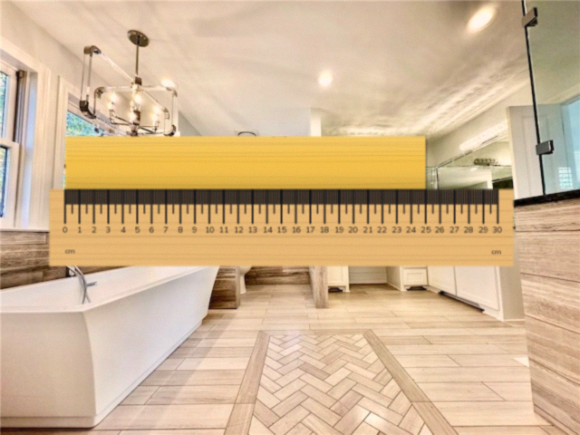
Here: **25** cm
